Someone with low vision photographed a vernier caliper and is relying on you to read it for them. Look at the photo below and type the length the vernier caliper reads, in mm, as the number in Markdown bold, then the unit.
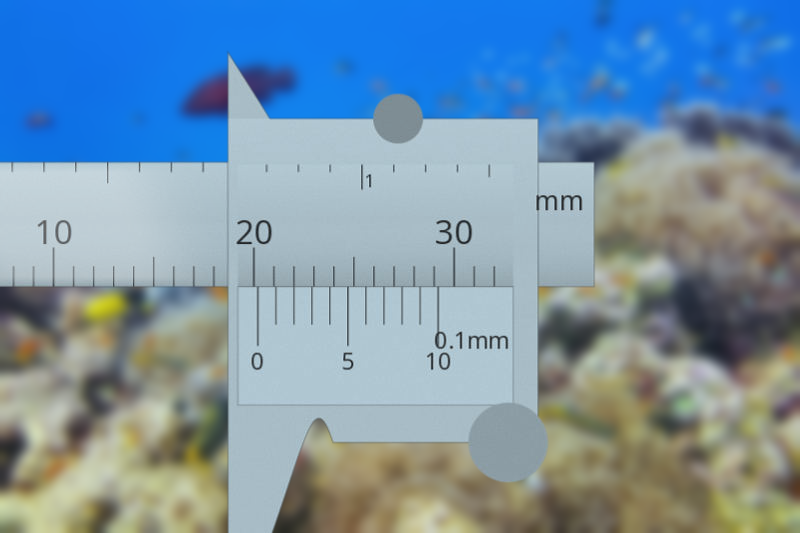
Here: **20.2** mm
